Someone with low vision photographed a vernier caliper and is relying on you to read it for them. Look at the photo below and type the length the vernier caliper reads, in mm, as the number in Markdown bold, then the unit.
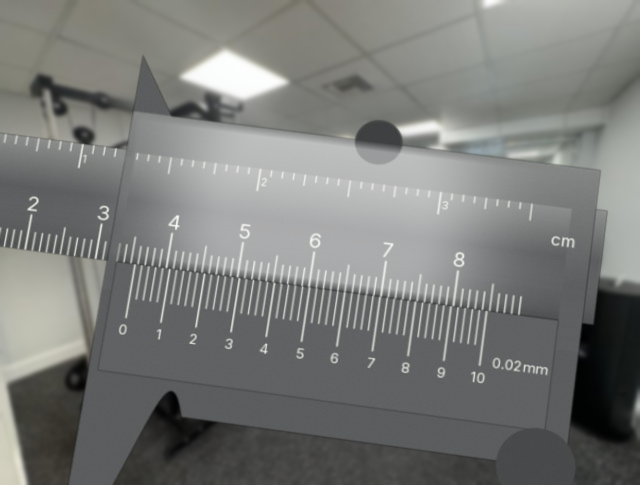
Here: **35.6** mm
